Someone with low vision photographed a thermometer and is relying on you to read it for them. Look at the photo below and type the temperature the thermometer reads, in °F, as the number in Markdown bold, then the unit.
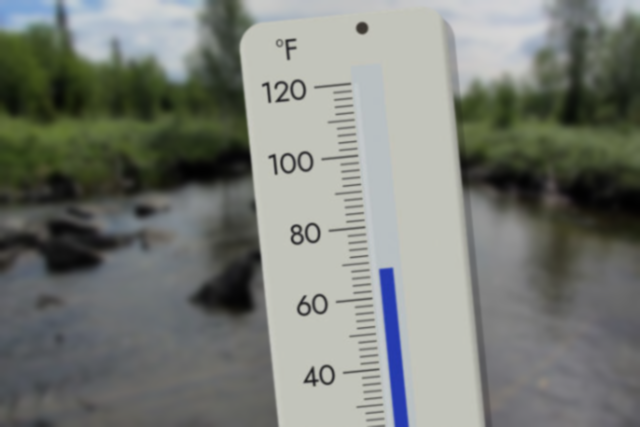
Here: **68** °F
